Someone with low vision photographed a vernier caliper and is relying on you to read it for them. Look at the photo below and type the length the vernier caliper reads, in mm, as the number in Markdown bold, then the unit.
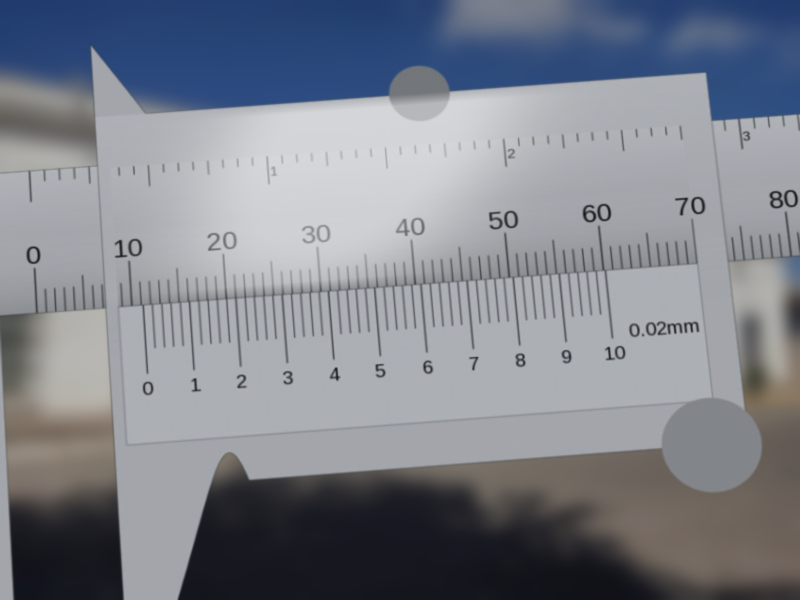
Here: **11.2** mm
